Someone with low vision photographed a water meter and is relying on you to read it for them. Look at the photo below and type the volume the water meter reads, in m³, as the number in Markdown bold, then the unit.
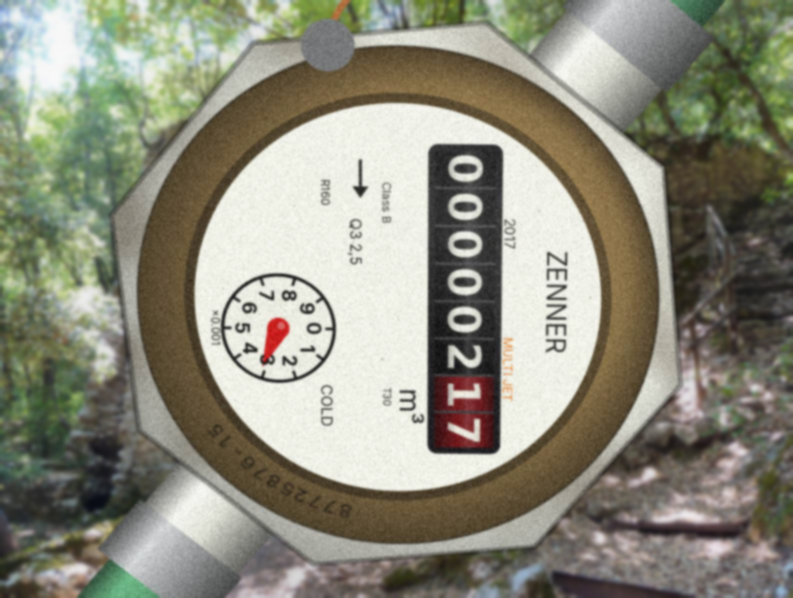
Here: **2.173** m³
